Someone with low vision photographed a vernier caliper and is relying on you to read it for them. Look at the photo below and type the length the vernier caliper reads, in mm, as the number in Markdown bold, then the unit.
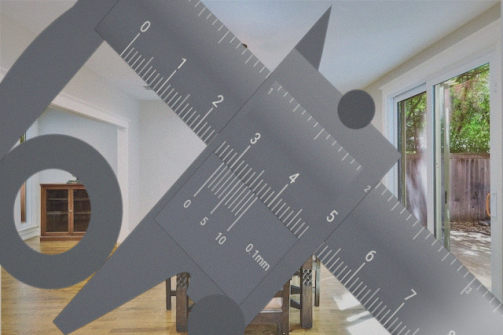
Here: **28.4** mm
